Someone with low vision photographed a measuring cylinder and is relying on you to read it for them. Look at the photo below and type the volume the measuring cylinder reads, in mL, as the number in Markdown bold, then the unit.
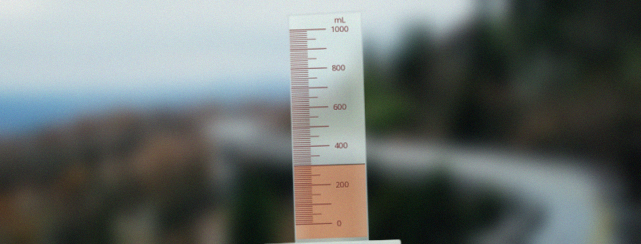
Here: **300** mL
